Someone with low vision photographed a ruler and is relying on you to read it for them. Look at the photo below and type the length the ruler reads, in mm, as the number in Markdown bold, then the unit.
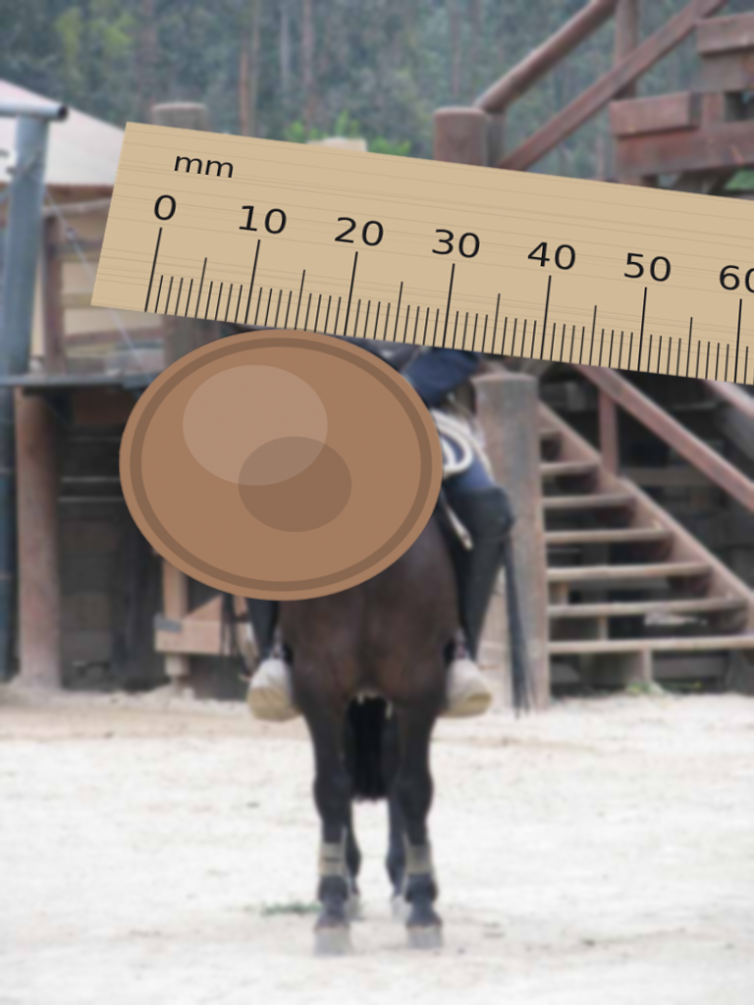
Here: **31.5** mm
